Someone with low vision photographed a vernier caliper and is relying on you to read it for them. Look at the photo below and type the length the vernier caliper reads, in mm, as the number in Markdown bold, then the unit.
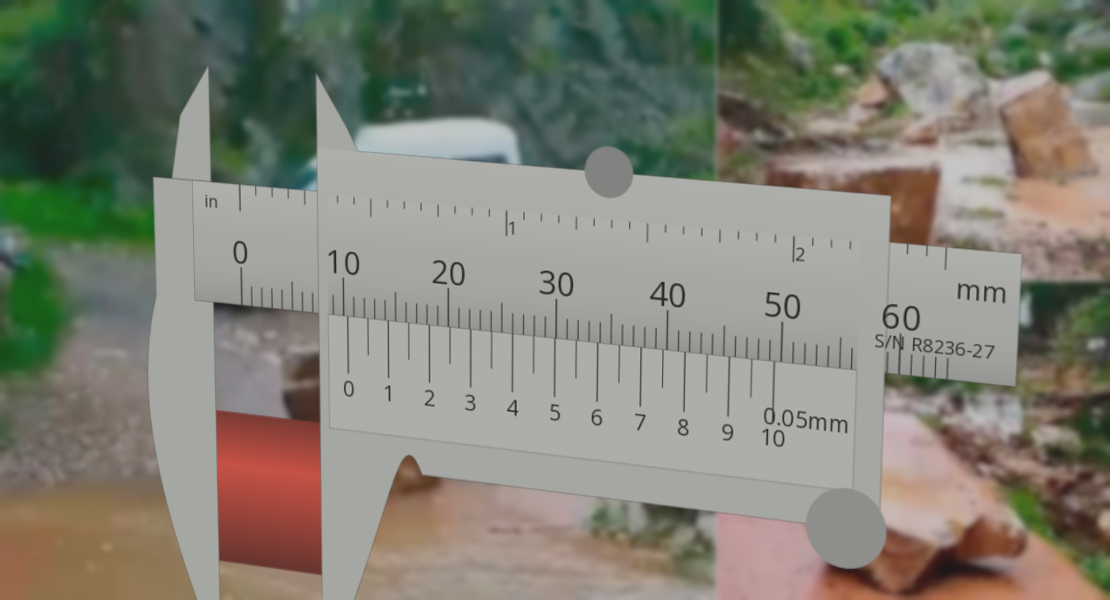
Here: **10.4** mm
